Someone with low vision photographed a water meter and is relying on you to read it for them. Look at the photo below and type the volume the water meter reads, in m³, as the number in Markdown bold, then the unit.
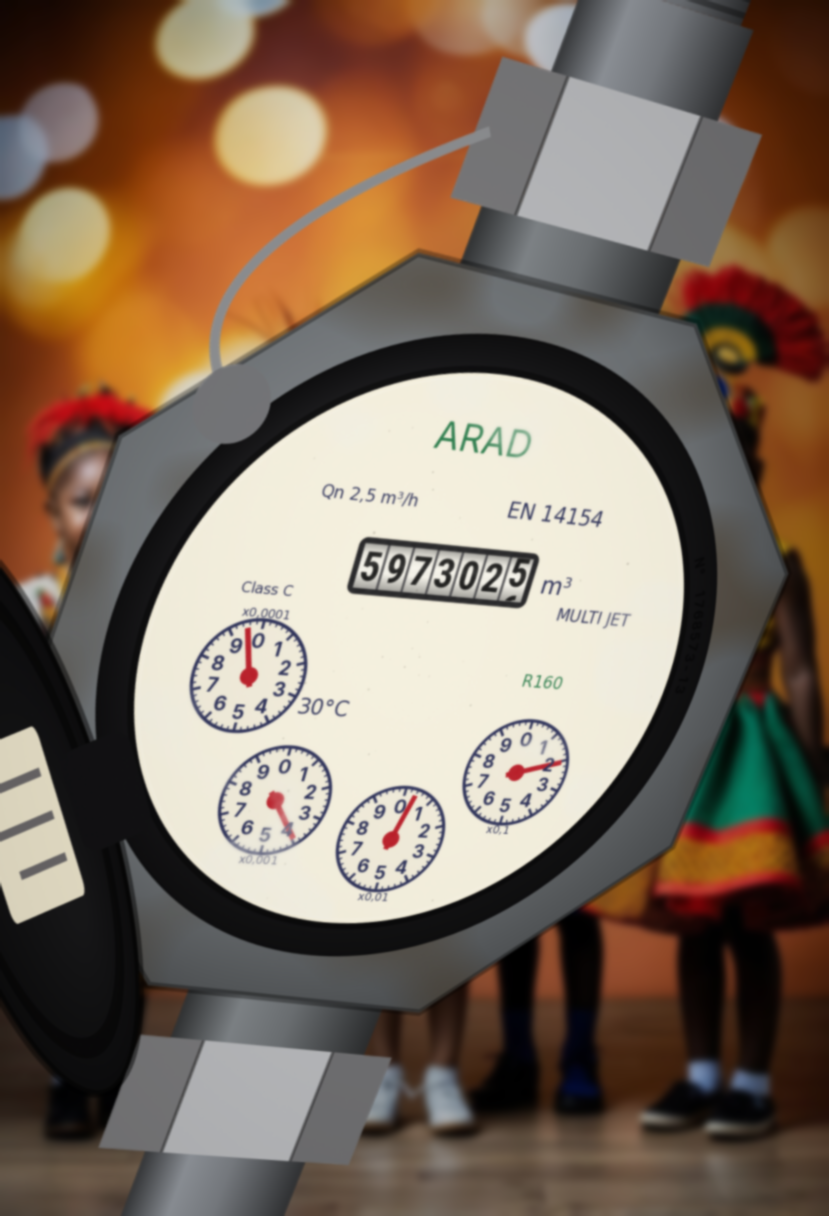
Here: **5973025.2039** m³
